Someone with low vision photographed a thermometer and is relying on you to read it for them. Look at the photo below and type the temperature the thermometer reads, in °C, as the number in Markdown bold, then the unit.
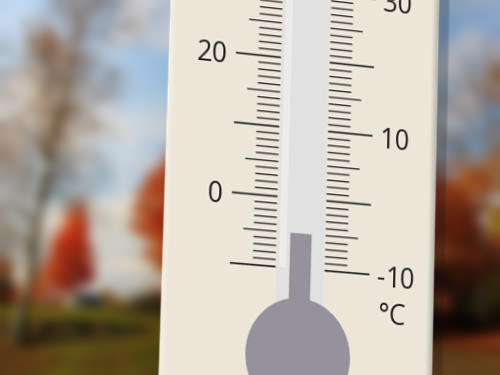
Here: **-5** °C
